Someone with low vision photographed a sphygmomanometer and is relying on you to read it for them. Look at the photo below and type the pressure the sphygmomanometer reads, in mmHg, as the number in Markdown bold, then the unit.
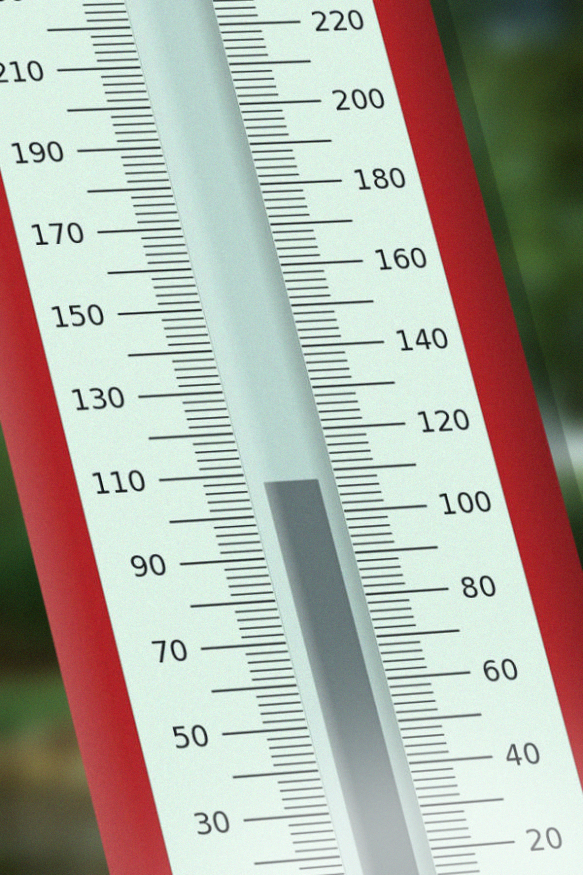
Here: **108** mmHg
